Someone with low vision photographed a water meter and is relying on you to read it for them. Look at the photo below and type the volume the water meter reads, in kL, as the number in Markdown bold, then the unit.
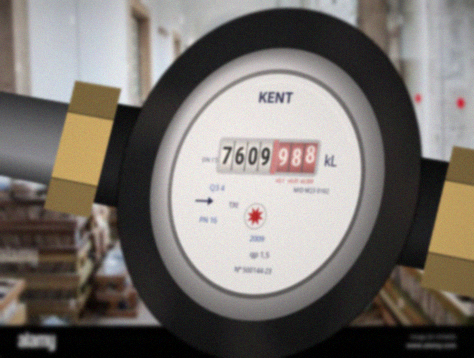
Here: **7609.988** kL
